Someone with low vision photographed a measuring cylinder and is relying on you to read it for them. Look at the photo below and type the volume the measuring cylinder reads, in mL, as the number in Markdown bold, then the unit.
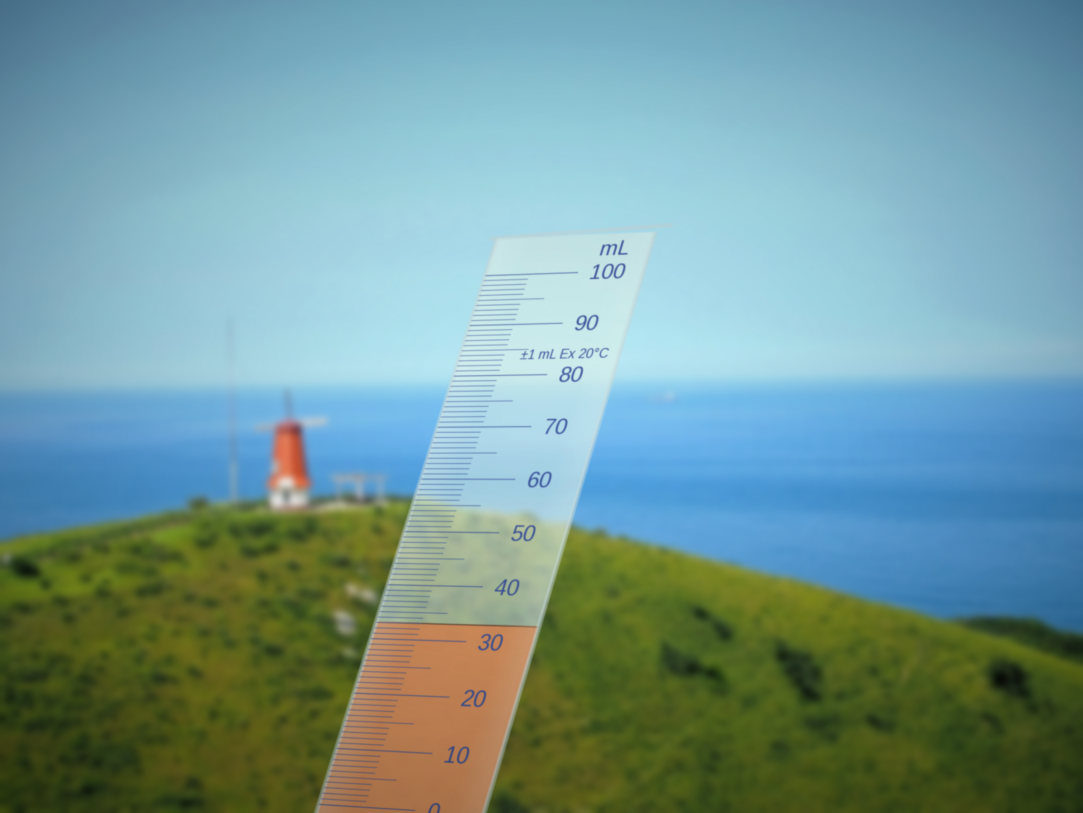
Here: **33** mL
